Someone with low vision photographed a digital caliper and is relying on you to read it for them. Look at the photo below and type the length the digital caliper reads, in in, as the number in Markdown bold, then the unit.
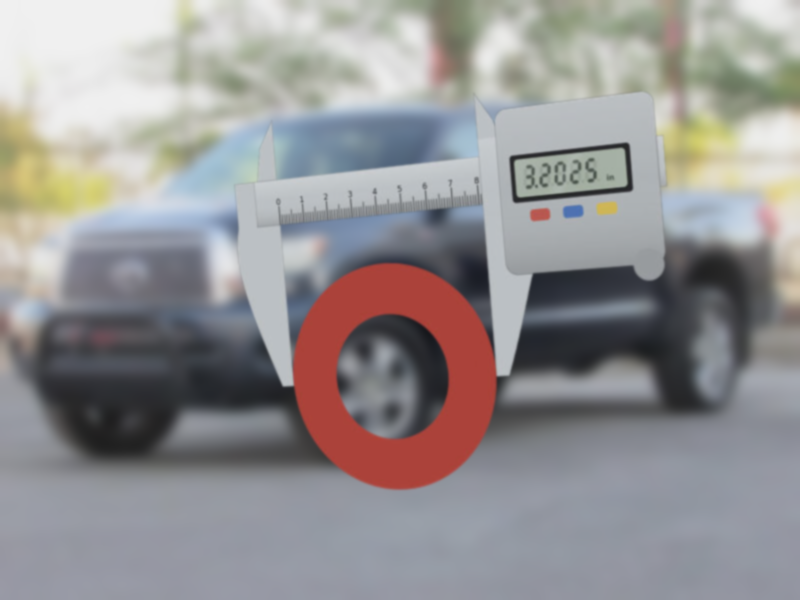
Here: **3.2025** in
